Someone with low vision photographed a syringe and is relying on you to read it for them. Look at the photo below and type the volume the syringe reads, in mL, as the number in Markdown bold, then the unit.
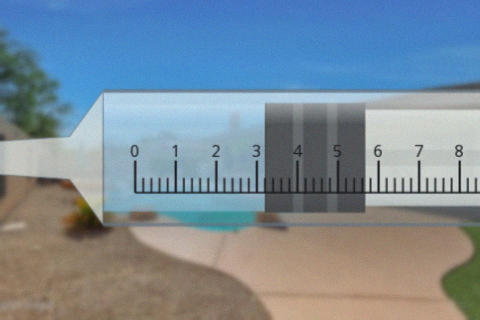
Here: **3.2** mL
